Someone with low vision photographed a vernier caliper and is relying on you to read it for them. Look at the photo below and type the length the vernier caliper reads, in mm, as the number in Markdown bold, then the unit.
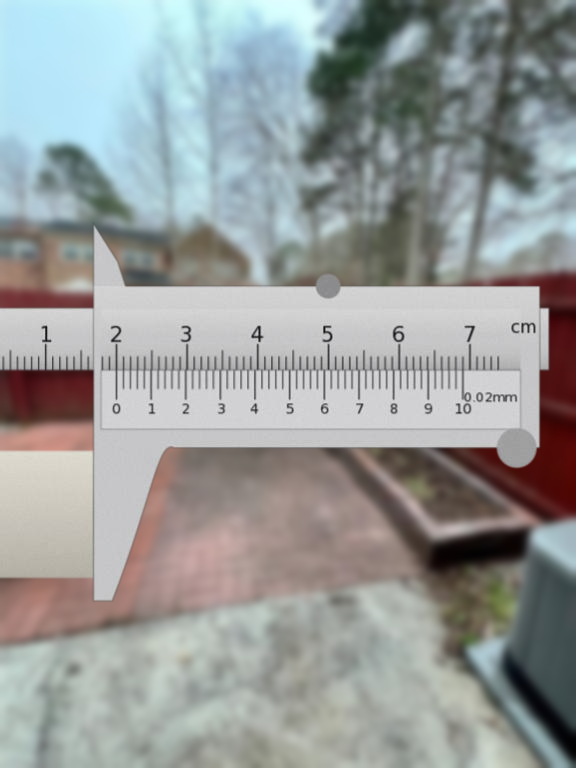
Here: **20.0** mm
